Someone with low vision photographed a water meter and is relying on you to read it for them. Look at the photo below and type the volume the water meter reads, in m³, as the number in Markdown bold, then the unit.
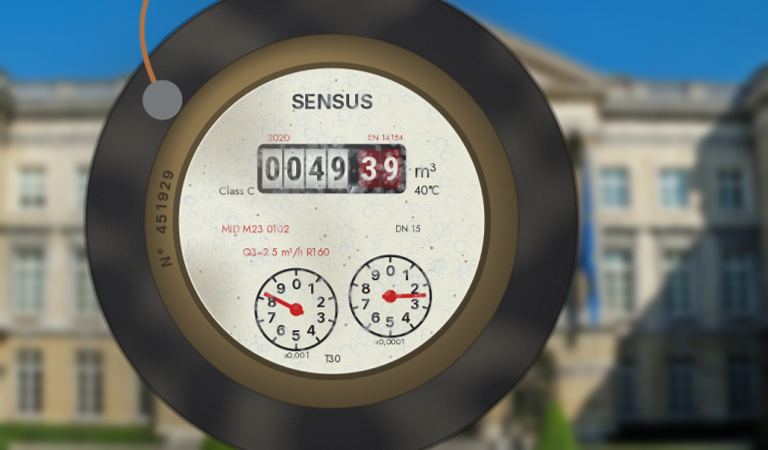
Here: **49.3982** m³
